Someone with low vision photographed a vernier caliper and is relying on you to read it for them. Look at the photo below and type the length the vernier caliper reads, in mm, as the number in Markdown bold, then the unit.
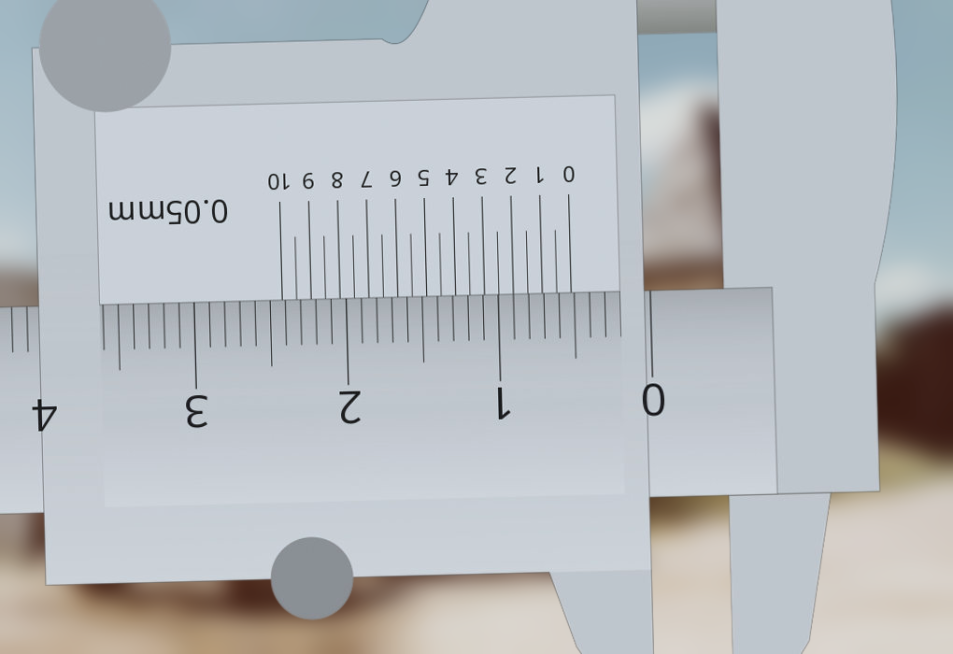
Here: **5.2** mm
